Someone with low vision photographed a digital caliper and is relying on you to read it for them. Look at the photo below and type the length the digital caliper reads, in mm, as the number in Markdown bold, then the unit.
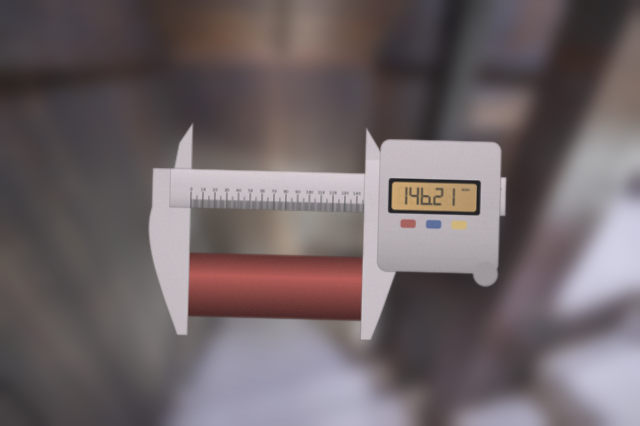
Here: **146.21** mm
